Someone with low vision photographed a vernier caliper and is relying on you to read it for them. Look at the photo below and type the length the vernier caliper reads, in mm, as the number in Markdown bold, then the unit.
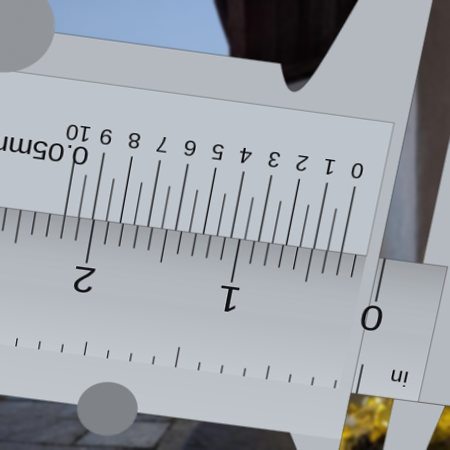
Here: **3.0** mm
